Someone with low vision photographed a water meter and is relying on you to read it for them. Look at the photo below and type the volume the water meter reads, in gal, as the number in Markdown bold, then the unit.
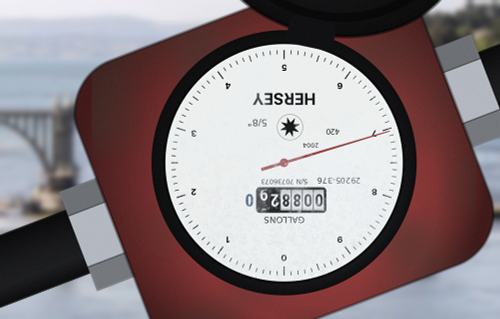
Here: **88287.0** gal
